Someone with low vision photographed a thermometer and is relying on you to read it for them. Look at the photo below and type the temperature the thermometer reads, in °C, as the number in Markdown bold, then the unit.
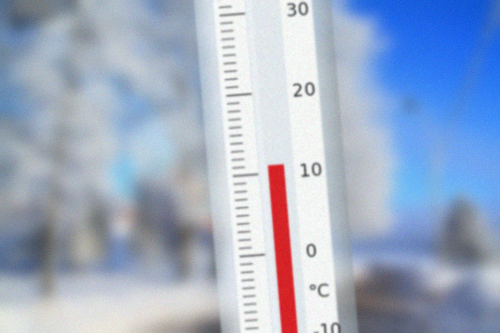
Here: **11** °C
